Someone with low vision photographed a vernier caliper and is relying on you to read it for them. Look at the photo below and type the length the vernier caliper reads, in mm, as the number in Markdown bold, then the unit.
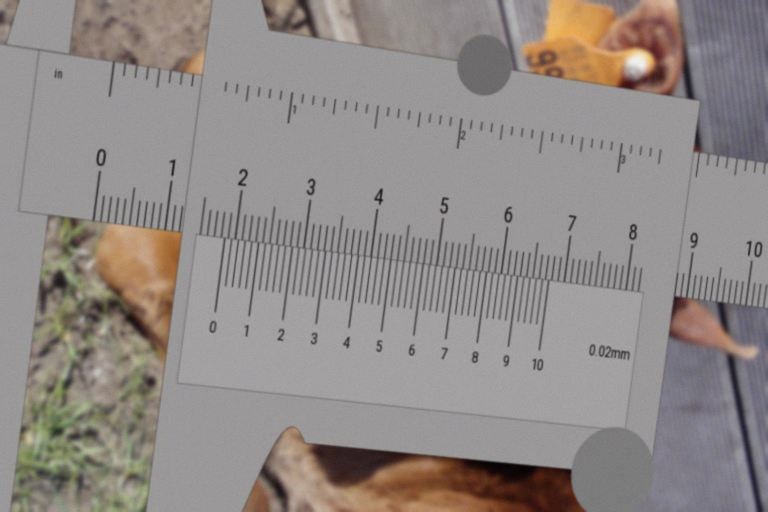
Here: **18.5** mm
